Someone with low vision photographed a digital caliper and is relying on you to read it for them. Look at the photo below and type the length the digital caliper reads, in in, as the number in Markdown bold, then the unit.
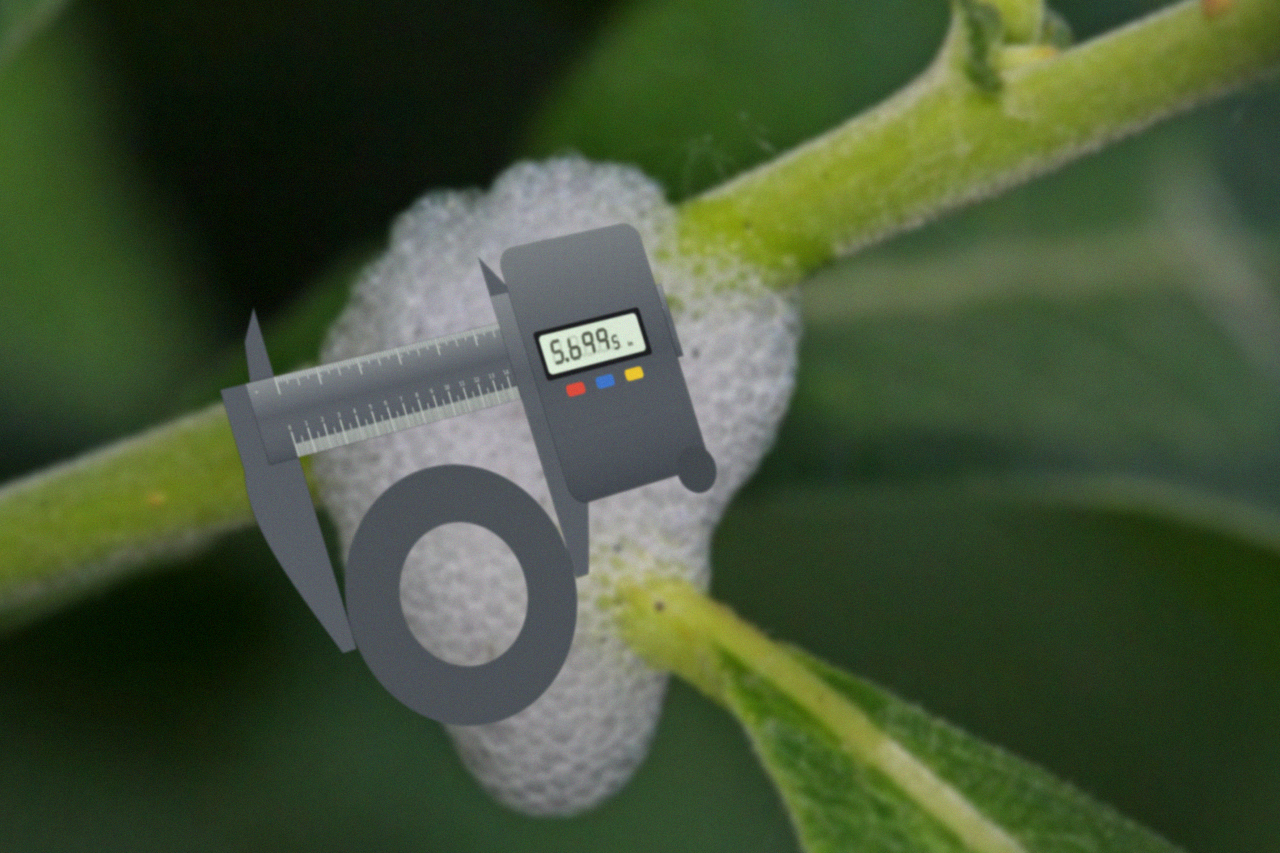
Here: **5.6995** in
